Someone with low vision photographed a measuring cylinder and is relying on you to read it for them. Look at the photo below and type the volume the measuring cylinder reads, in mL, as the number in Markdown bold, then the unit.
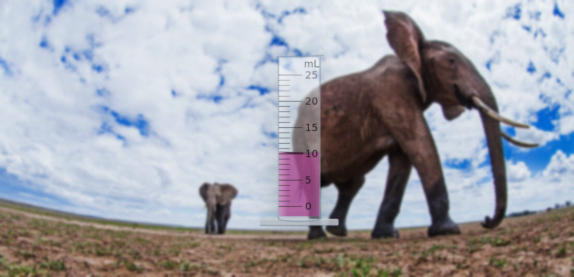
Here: **10** mL
